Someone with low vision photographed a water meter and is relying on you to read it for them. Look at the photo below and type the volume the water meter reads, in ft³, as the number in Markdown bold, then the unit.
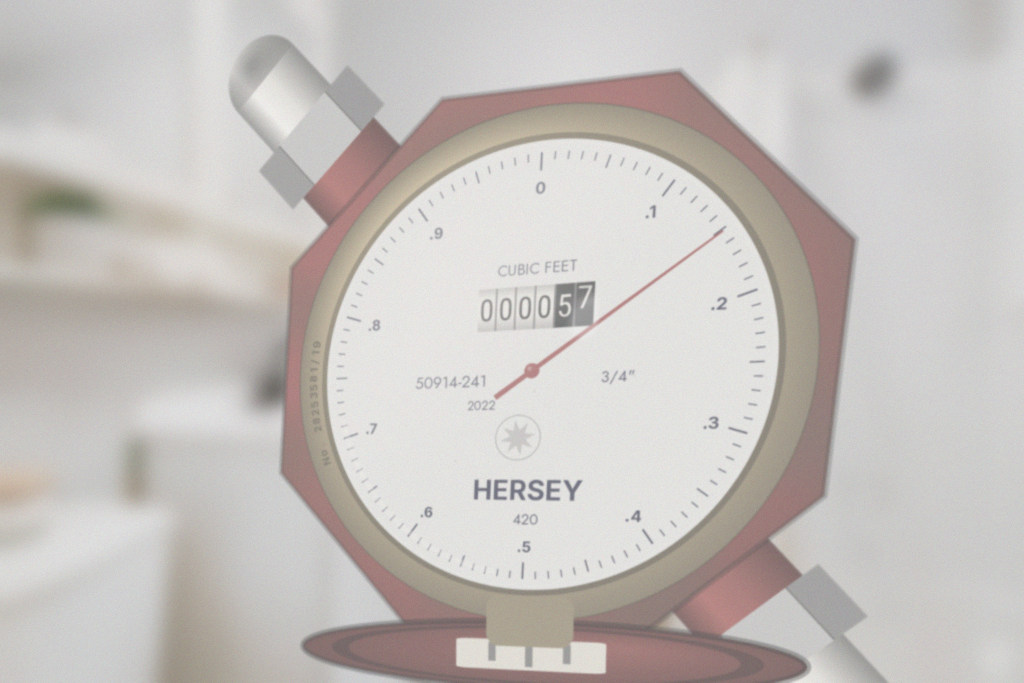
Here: **57.15** ft³
